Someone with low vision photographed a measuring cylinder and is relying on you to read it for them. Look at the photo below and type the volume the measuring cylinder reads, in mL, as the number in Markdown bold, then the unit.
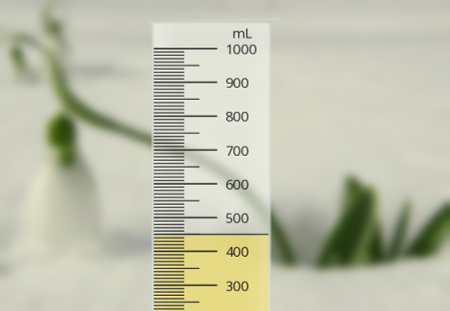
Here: **450** mL
